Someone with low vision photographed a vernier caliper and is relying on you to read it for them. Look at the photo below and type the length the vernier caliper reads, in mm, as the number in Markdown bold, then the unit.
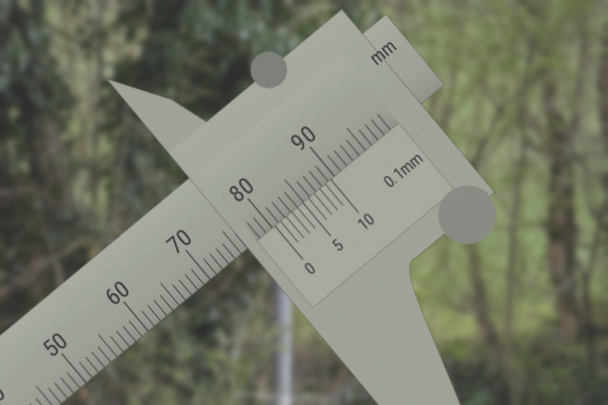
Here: **80.4** mm
